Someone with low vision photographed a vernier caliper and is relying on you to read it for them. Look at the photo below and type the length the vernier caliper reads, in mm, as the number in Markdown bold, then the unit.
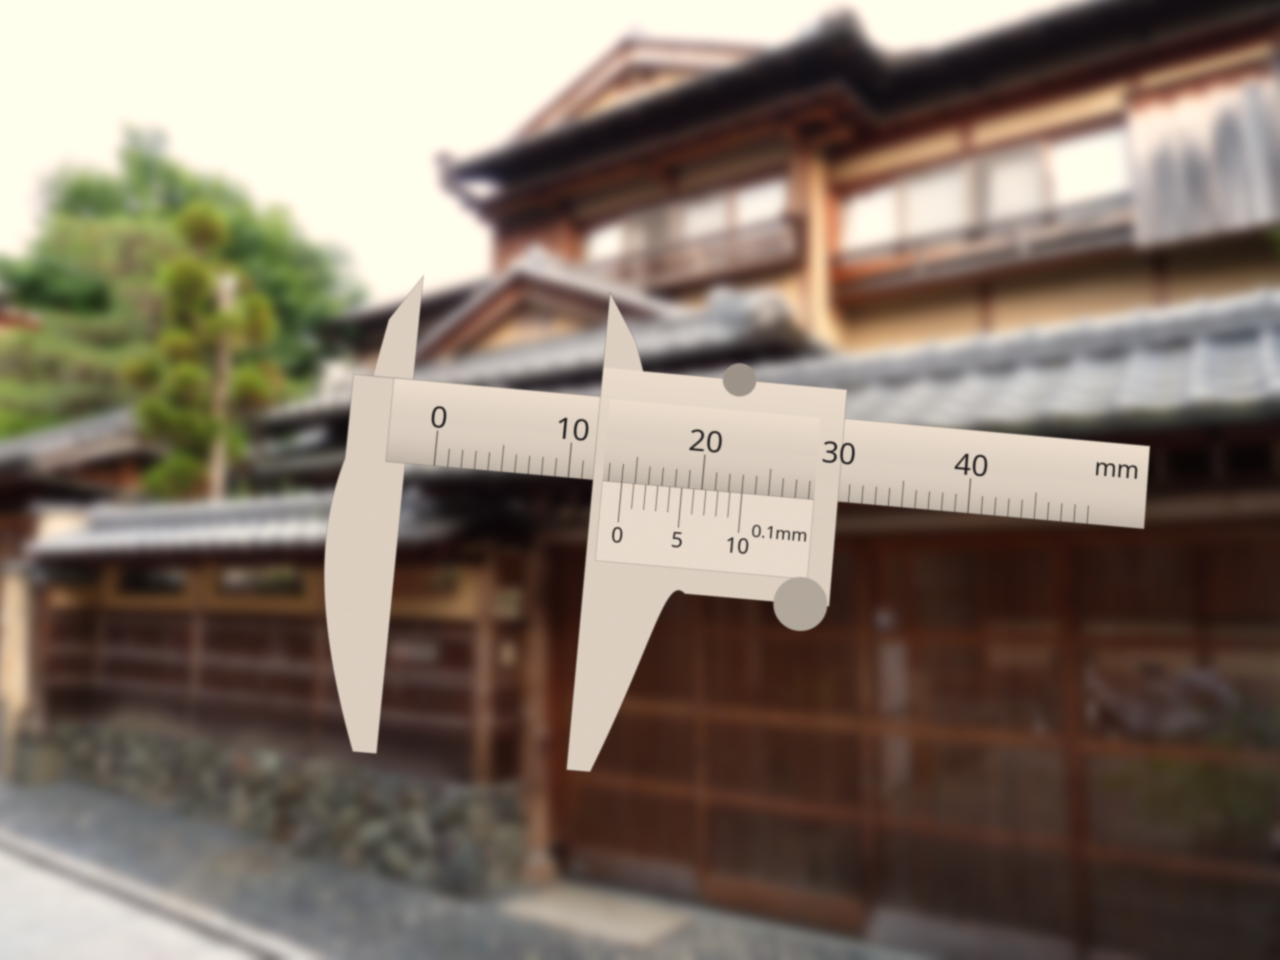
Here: **14.0** mm
